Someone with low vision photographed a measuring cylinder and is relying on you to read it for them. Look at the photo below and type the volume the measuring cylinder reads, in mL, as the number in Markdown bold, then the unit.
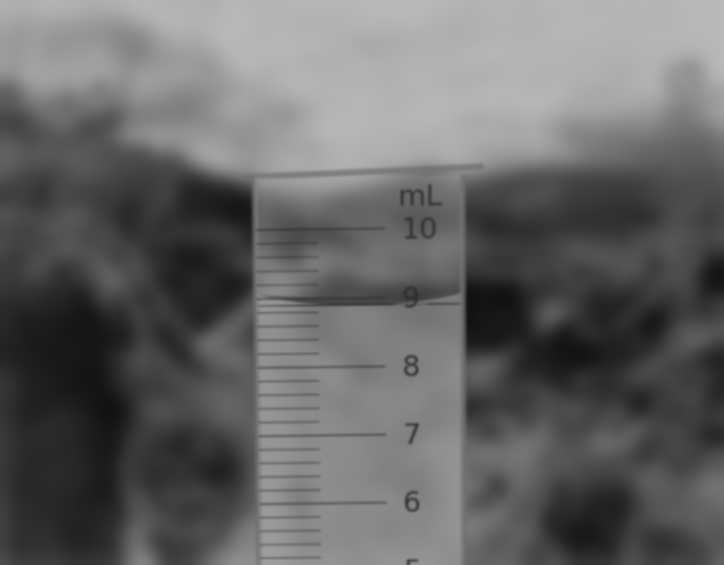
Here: **8.9** mL
